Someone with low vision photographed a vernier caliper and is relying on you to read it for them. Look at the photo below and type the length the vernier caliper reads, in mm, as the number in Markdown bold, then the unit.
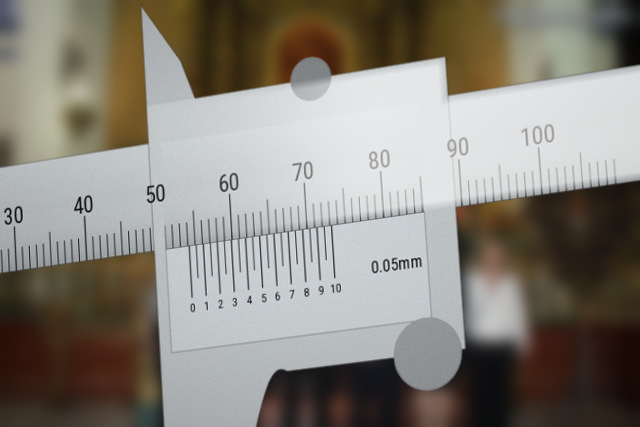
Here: **54.2** mm
